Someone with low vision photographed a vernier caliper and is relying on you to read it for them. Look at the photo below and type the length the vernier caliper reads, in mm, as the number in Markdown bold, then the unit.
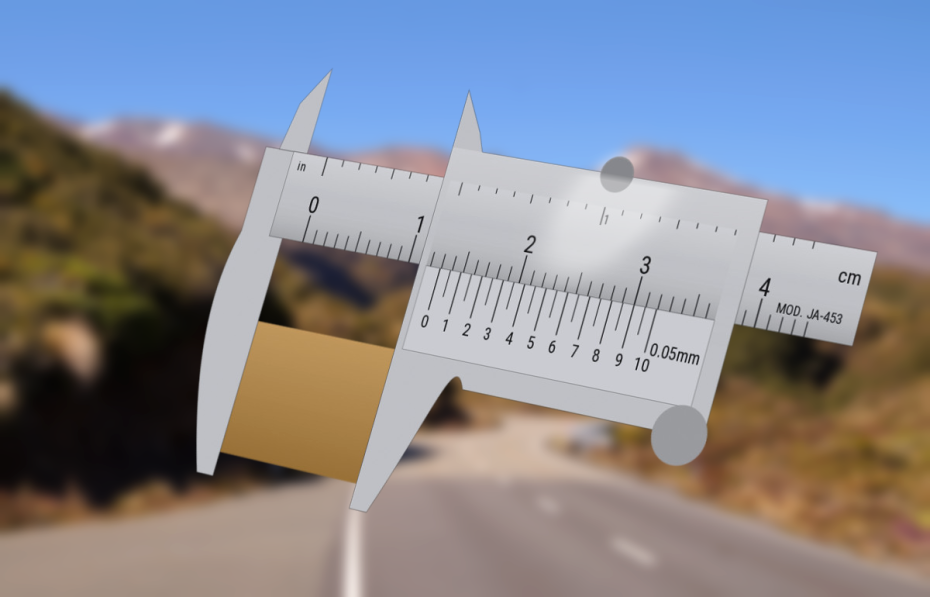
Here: **12.9** mm
